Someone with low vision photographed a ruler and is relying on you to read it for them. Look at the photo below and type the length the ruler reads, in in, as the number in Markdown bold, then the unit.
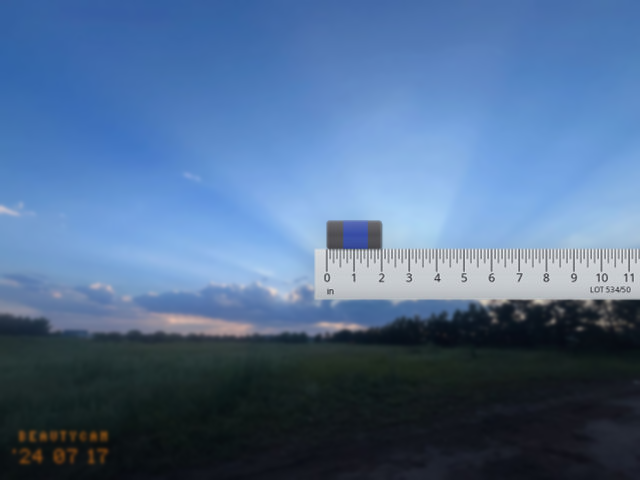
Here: **2** in
